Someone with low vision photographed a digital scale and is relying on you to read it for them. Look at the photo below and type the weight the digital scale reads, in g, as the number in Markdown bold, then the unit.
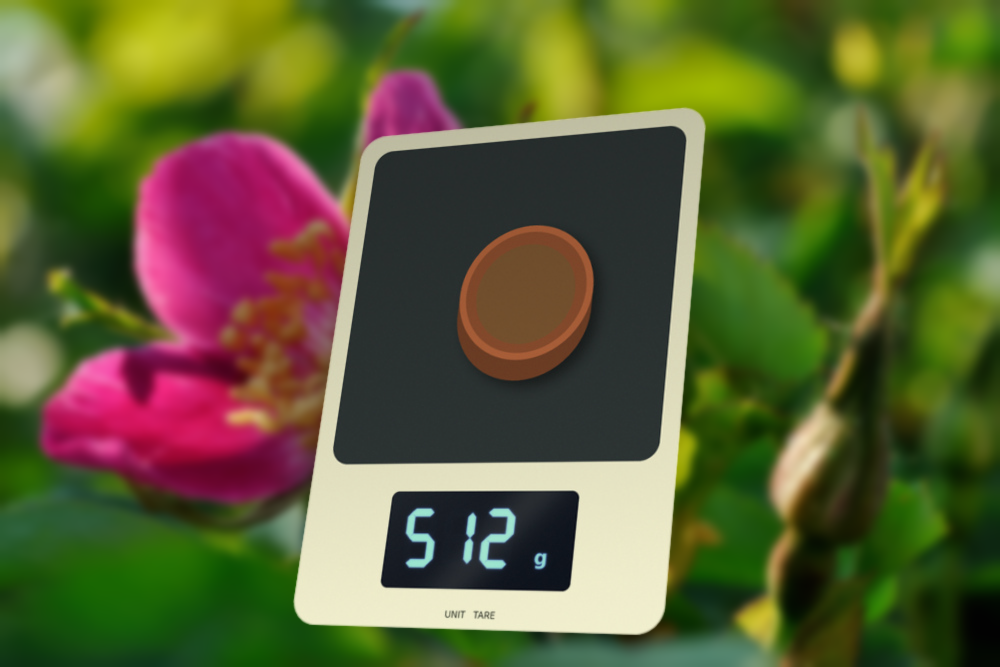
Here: **512** g
